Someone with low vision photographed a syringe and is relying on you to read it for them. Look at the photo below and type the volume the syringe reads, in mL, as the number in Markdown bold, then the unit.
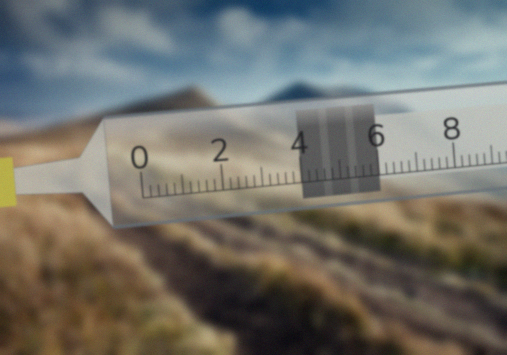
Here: **4** mL
